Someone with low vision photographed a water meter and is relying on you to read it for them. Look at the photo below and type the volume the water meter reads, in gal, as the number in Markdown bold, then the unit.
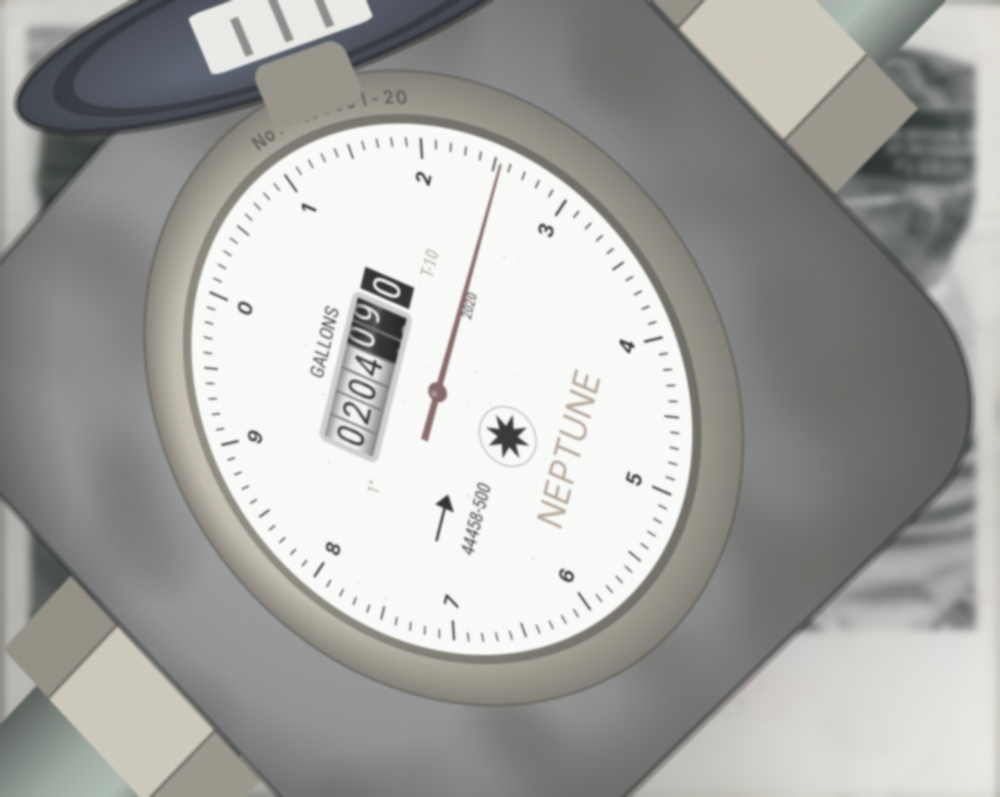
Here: **204092.5** gal
